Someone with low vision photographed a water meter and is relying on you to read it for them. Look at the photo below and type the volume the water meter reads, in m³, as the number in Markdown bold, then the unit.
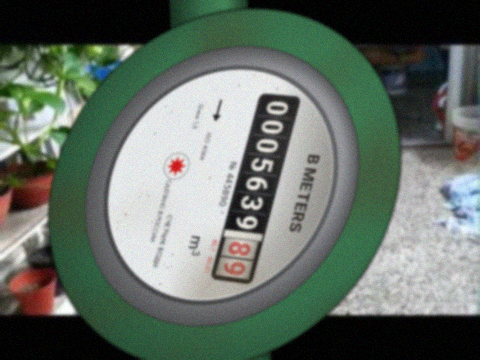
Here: **5639.89** m³
